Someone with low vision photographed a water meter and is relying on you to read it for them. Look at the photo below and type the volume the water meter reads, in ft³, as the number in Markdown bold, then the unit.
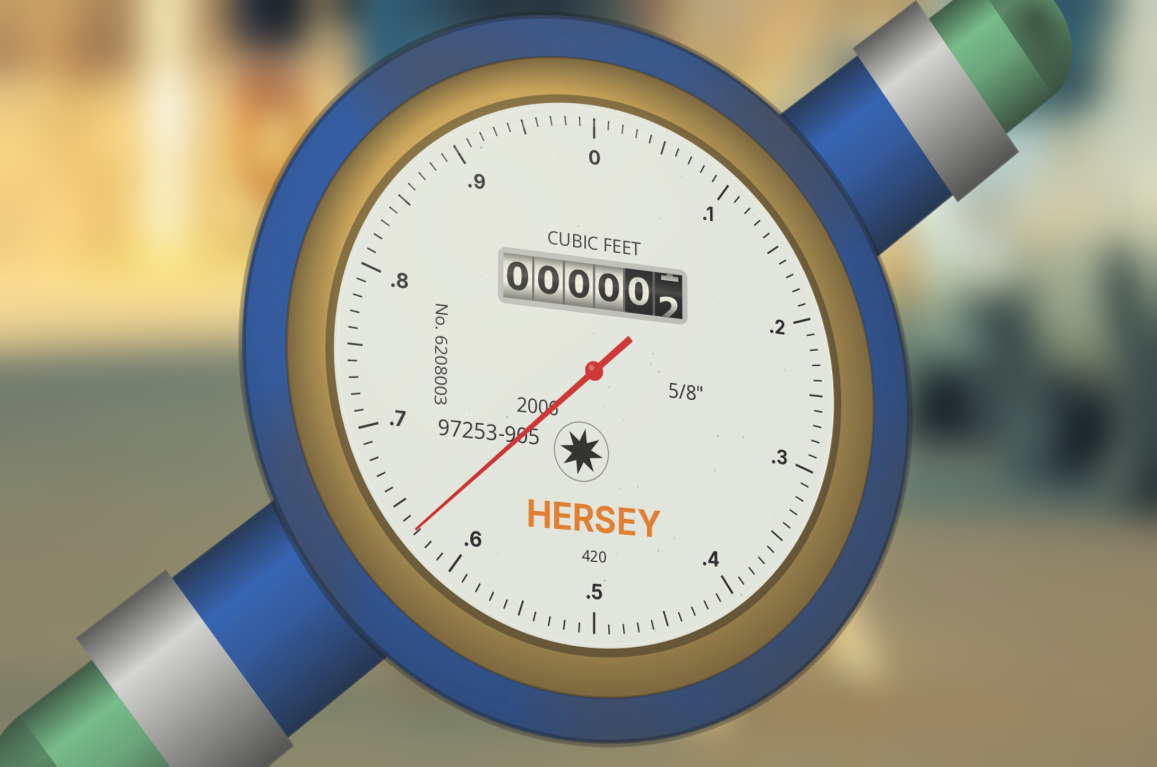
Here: **1.63** ft³
